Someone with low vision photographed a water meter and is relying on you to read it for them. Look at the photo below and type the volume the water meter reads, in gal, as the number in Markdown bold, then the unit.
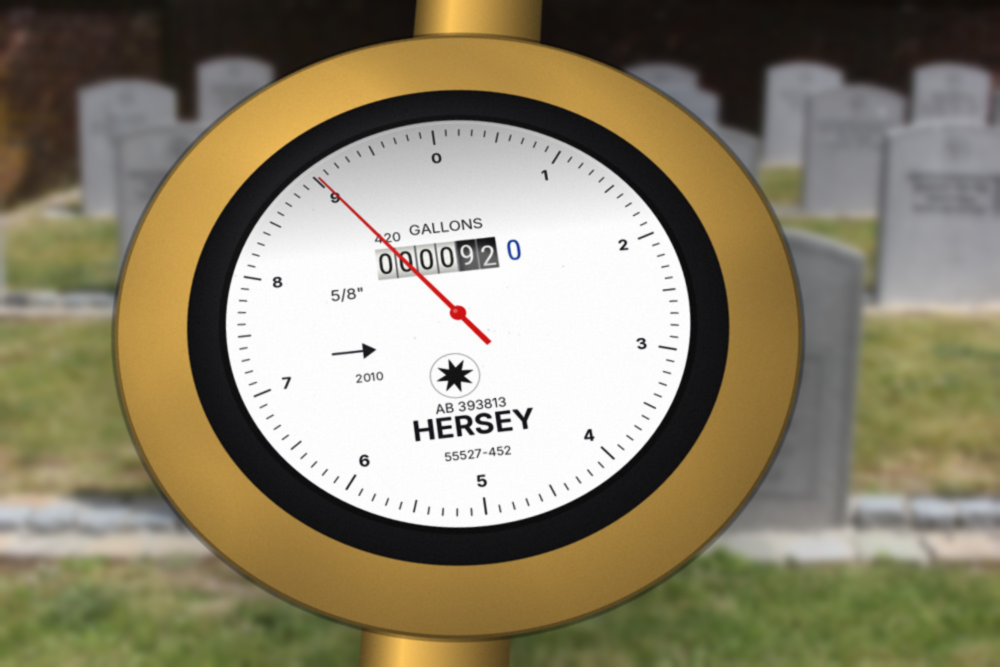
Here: **919.0** gal
